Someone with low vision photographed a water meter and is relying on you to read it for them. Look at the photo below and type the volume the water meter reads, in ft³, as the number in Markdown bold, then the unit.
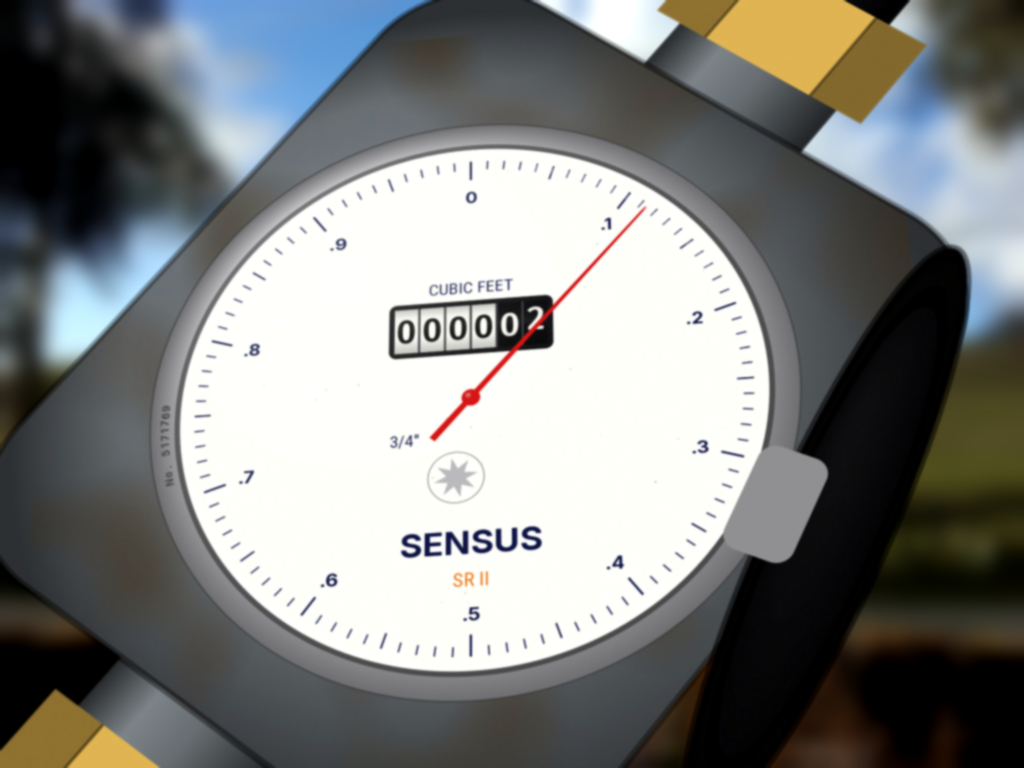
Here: **2.11** ft³
